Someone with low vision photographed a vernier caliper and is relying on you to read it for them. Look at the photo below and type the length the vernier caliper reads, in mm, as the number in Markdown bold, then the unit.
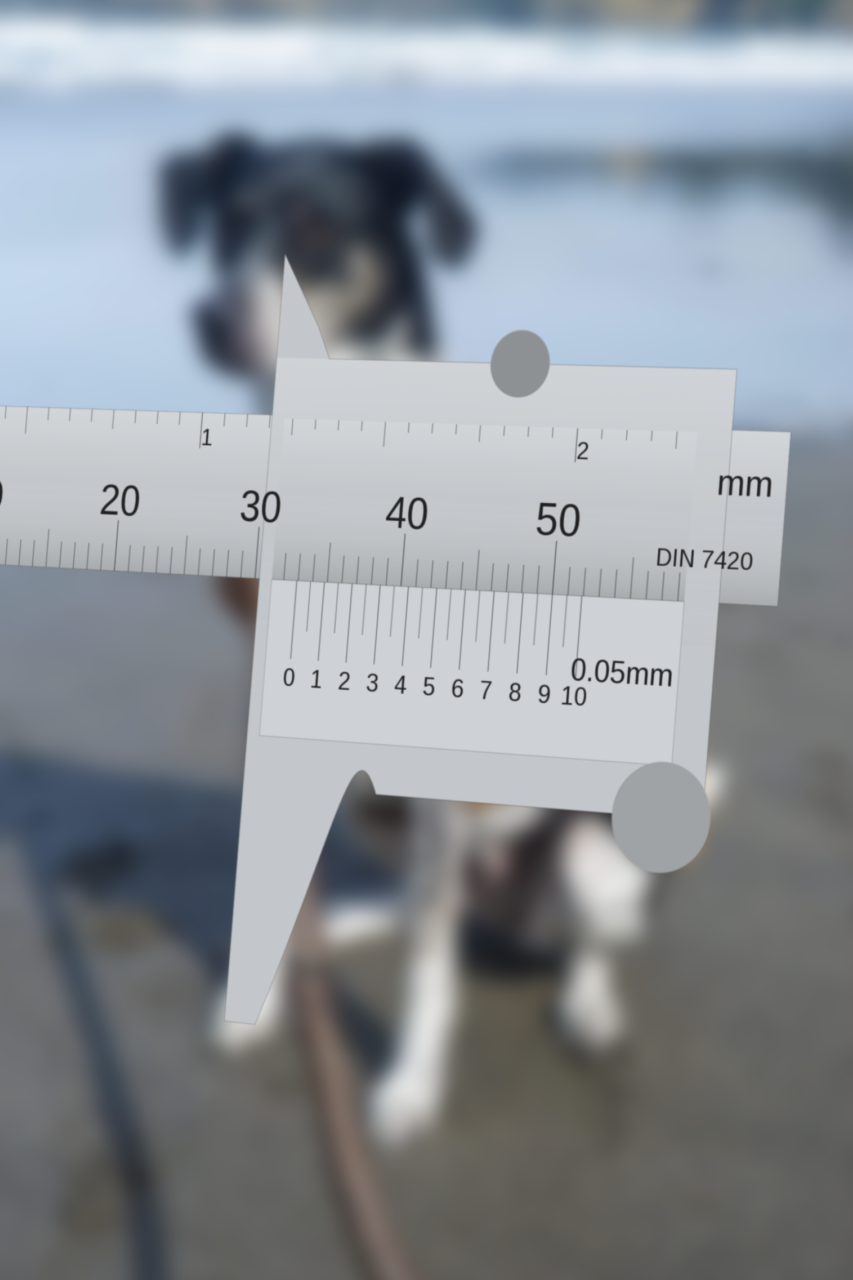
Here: **32.9** mm
